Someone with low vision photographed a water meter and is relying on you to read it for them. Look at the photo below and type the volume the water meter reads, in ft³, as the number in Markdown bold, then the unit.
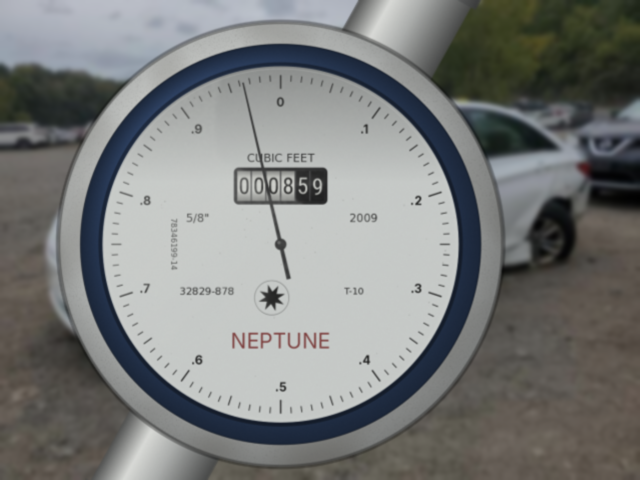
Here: **858.96** ft³
